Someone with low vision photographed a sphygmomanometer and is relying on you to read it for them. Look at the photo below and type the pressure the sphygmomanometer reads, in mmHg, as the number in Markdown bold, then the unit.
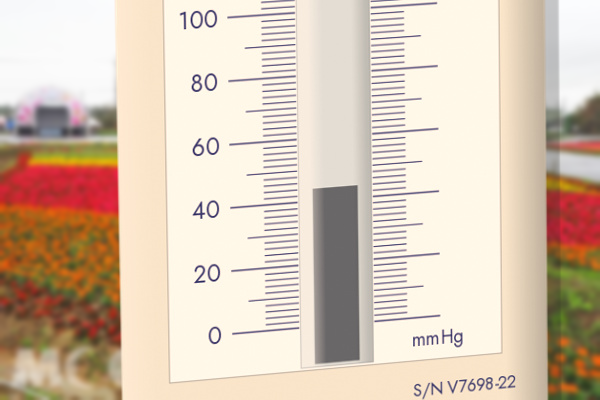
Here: **44** mmHg
